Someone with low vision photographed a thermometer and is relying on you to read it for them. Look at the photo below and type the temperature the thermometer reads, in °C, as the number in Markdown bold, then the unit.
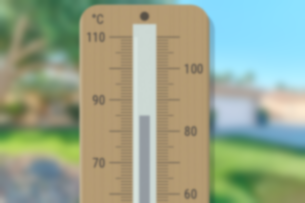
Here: **85** °C
